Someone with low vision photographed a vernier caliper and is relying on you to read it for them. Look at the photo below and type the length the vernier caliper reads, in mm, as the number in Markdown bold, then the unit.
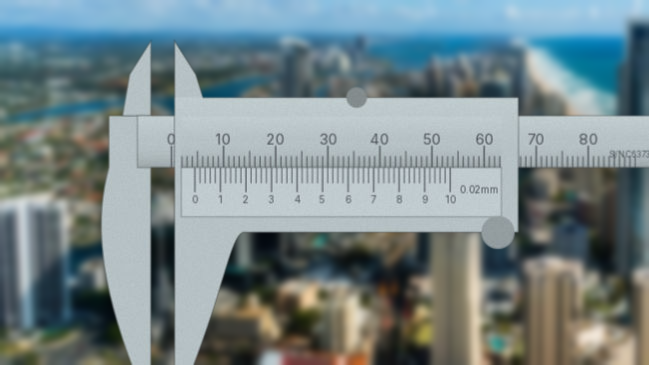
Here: **4.5** mm
